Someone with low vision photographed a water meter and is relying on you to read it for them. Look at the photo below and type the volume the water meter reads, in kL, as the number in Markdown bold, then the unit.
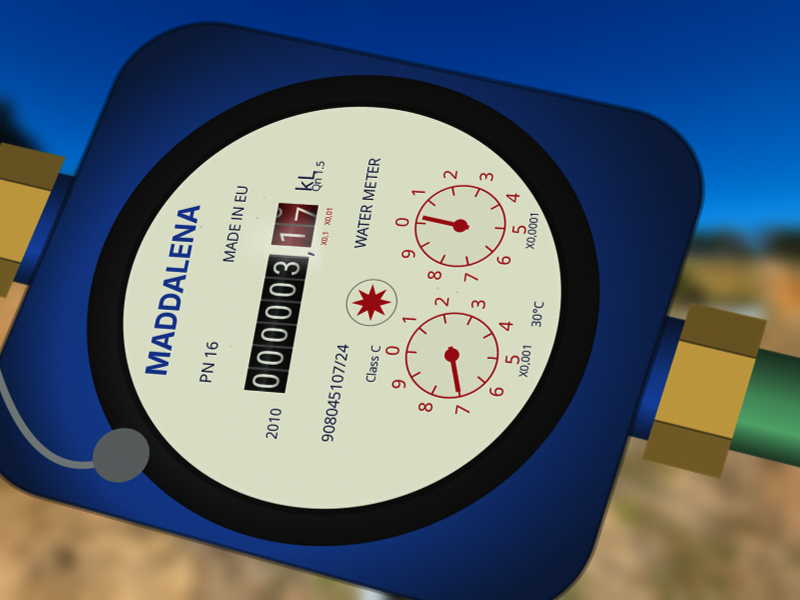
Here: **3.1670** kL
